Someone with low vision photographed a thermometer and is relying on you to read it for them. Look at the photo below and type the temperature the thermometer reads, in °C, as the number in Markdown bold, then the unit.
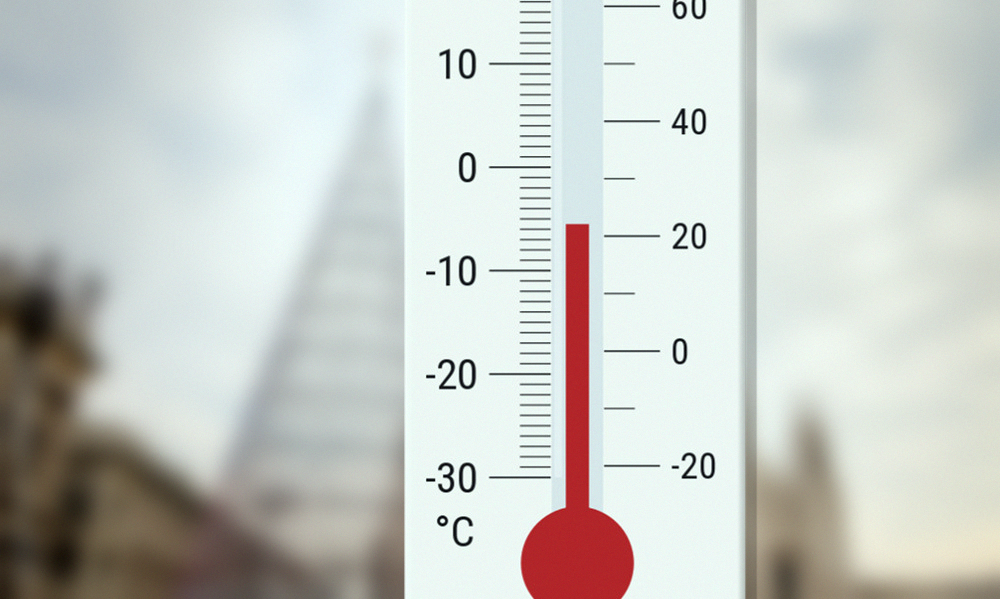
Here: **-5.5** °C
